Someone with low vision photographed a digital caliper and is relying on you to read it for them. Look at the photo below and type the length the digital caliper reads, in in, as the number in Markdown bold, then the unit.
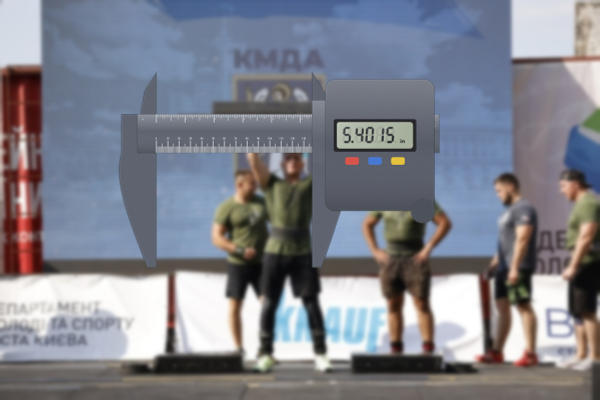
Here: **5.4015** in
